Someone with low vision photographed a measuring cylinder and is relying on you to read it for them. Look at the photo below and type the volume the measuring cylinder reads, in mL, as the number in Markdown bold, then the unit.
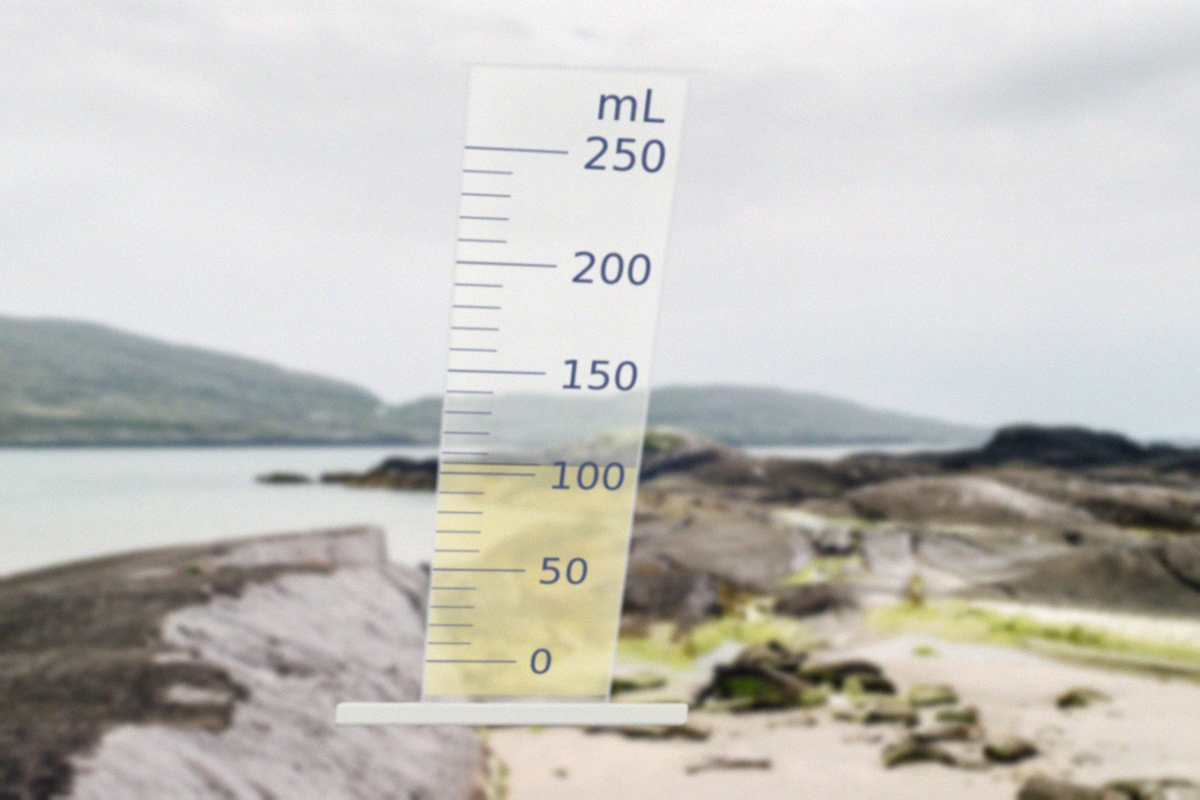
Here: **105** mL
